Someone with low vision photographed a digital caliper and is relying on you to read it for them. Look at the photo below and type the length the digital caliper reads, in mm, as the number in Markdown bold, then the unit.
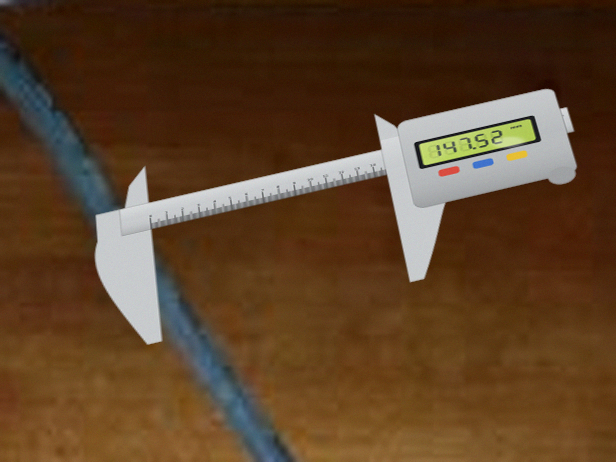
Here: **147.52** mm
